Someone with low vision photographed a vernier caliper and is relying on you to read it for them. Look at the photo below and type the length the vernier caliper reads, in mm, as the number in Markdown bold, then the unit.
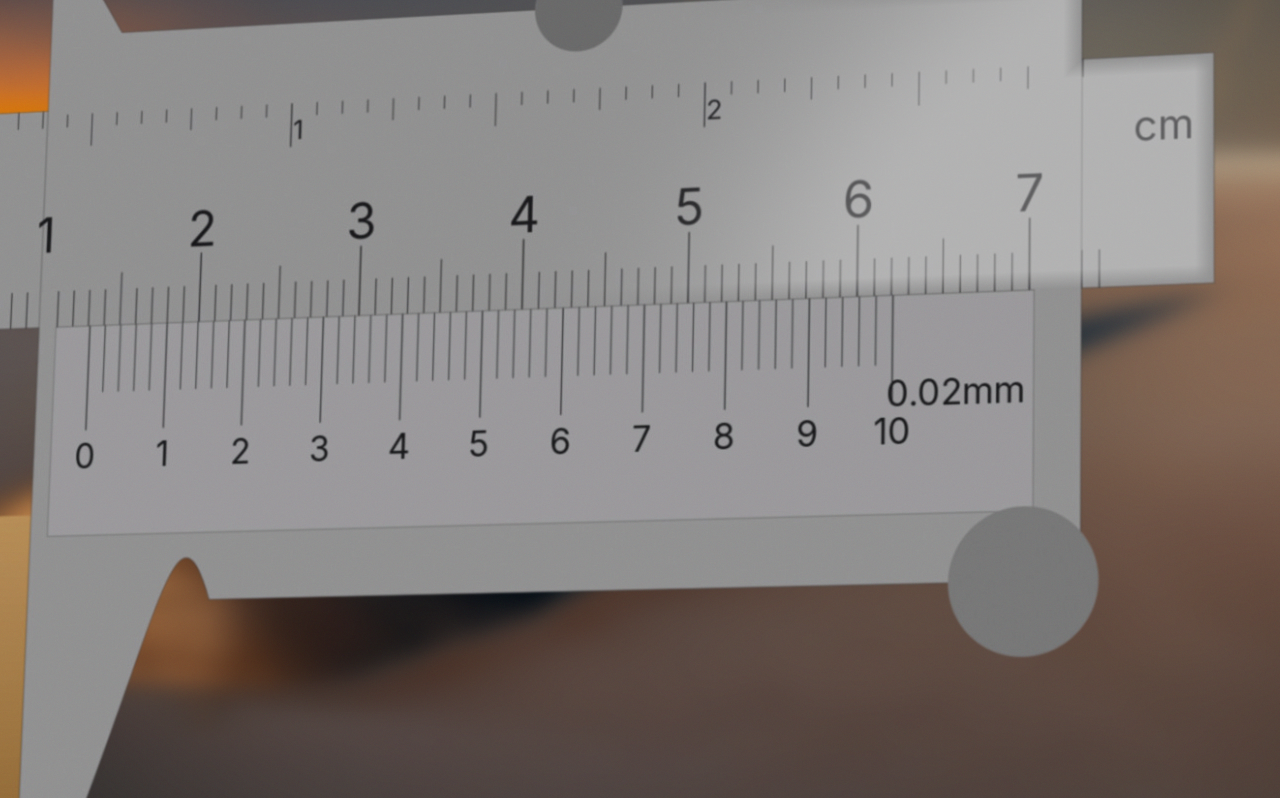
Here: **13.1** mm
